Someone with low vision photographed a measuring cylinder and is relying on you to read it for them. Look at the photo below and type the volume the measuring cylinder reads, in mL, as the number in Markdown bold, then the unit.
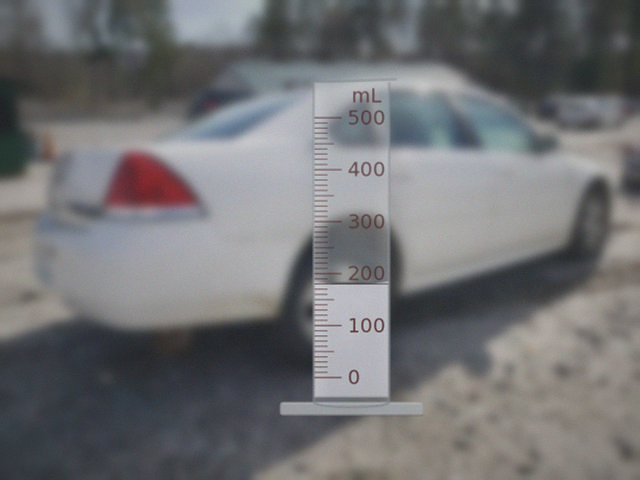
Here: **180** mL
